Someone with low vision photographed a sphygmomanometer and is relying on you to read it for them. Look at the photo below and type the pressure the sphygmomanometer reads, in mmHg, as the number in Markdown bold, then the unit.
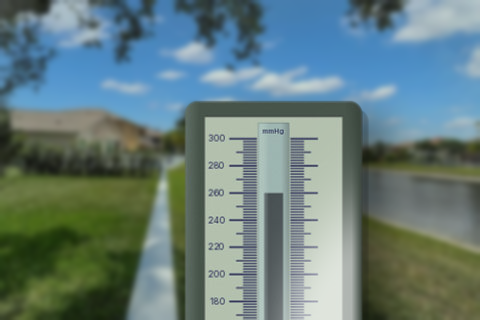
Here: **260** mmHg
